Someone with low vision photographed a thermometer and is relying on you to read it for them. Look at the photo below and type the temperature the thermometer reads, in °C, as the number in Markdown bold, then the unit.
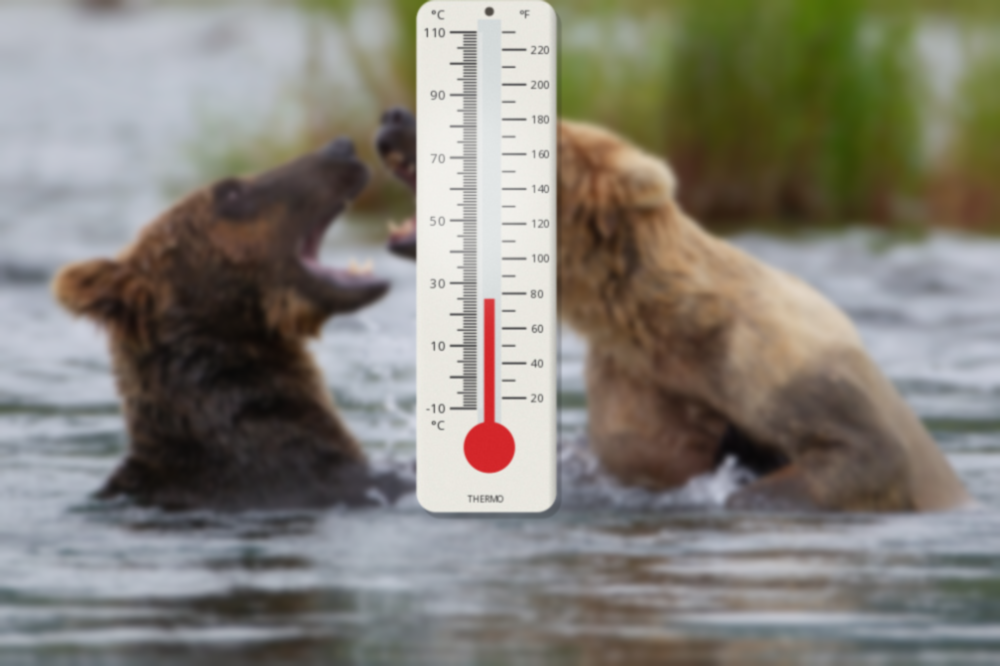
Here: **25** °C
